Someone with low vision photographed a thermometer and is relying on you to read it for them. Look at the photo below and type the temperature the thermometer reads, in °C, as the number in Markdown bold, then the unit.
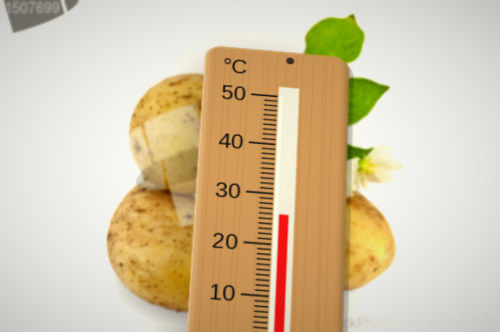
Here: **26** °C
